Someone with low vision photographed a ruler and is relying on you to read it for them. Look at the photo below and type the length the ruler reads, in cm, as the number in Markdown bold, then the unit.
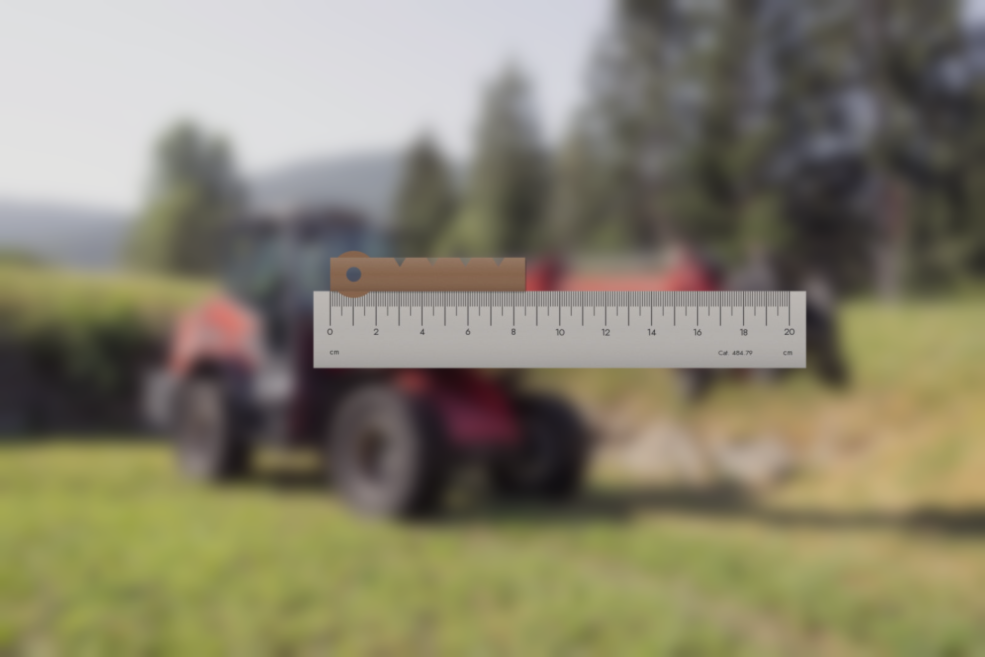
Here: **8.5** cm
